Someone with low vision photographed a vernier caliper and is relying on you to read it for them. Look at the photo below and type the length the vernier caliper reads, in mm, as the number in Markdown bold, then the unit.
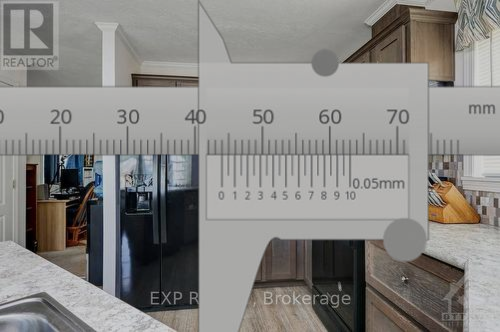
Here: **44.0** mm
